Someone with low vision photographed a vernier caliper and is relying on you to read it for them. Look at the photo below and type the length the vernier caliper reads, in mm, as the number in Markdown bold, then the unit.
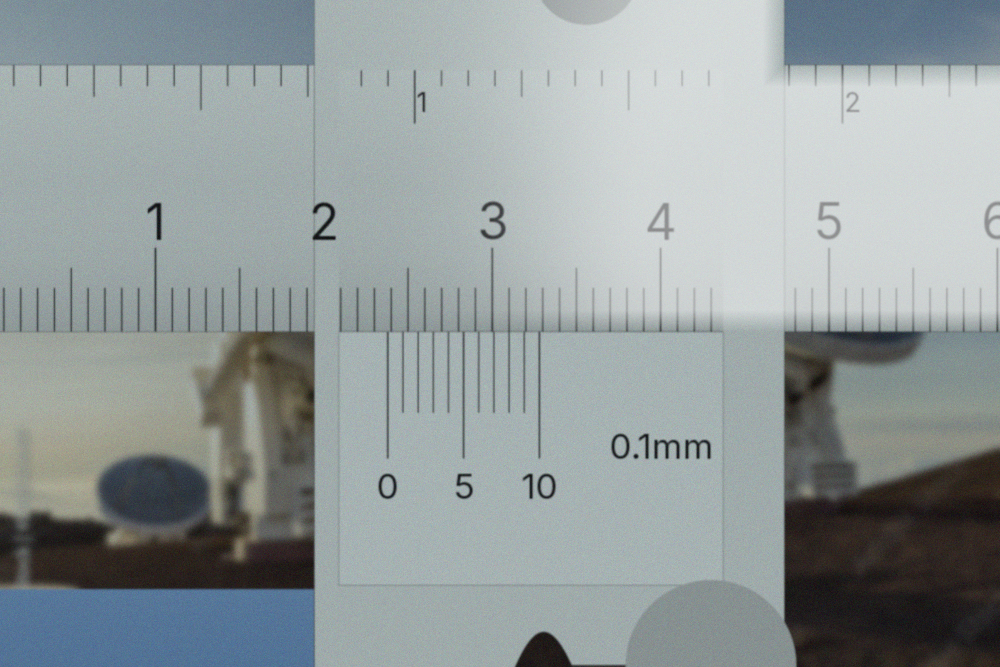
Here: **23.8** mm
